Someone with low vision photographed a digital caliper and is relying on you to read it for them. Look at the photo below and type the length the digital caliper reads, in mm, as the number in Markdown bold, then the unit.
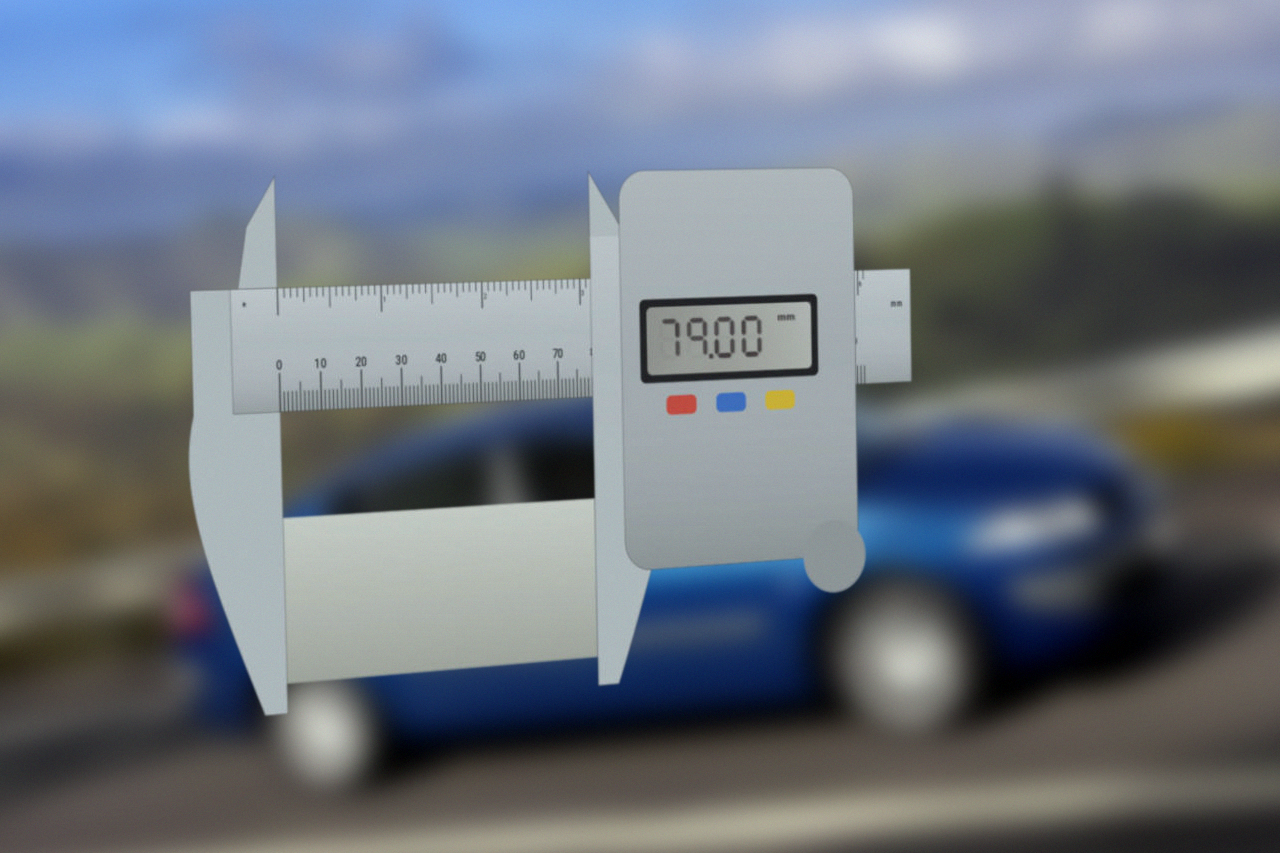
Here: **79.00** mm
